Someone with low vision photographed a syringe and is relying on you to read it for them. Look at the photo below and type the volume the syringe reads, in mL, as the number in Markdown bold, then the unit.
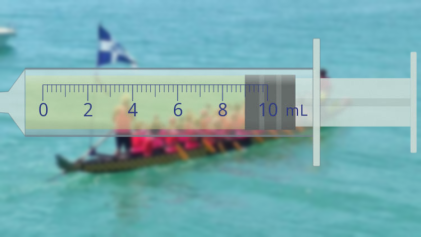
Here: **9** mL
